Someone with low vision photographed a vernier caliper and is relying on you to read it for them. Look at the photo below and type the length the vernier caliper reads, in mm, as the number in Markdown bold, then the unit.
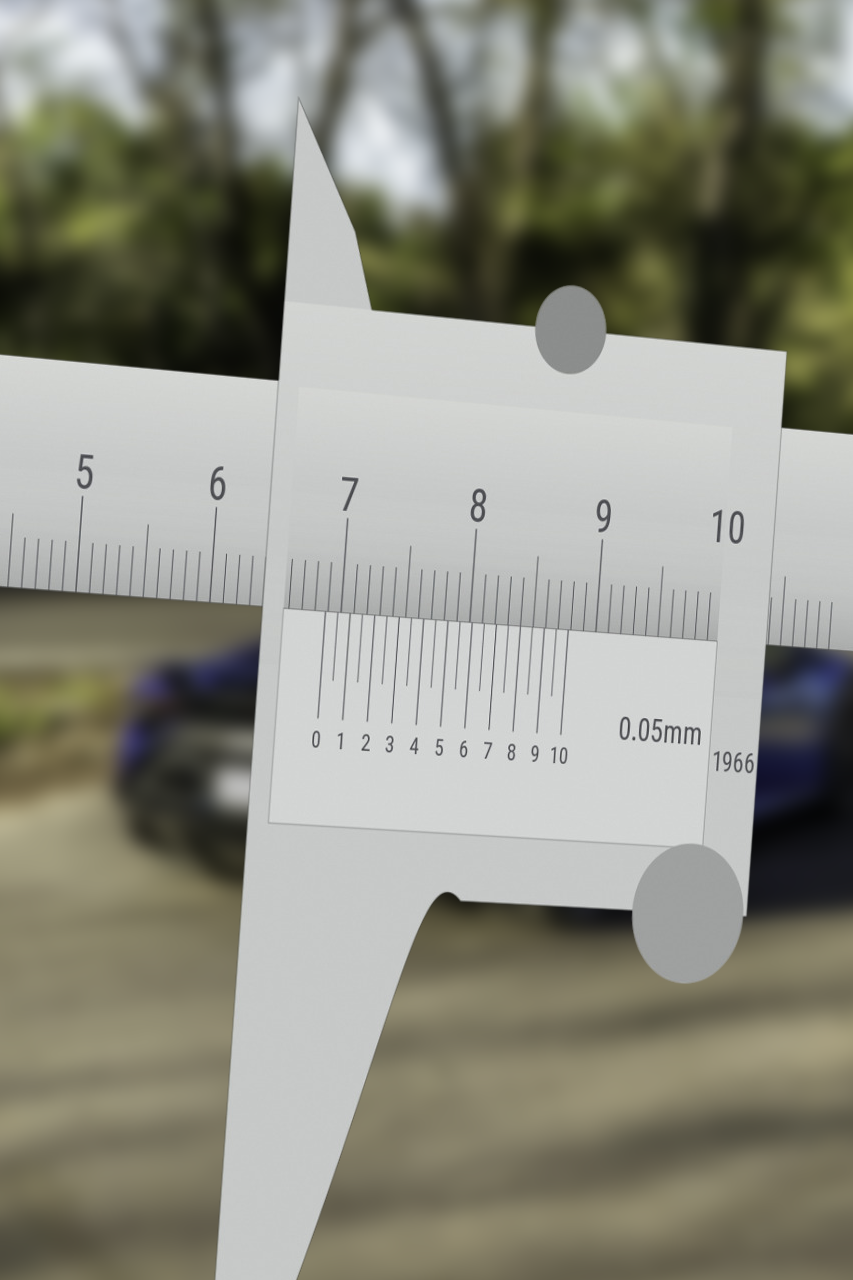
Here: **68.8** mm
